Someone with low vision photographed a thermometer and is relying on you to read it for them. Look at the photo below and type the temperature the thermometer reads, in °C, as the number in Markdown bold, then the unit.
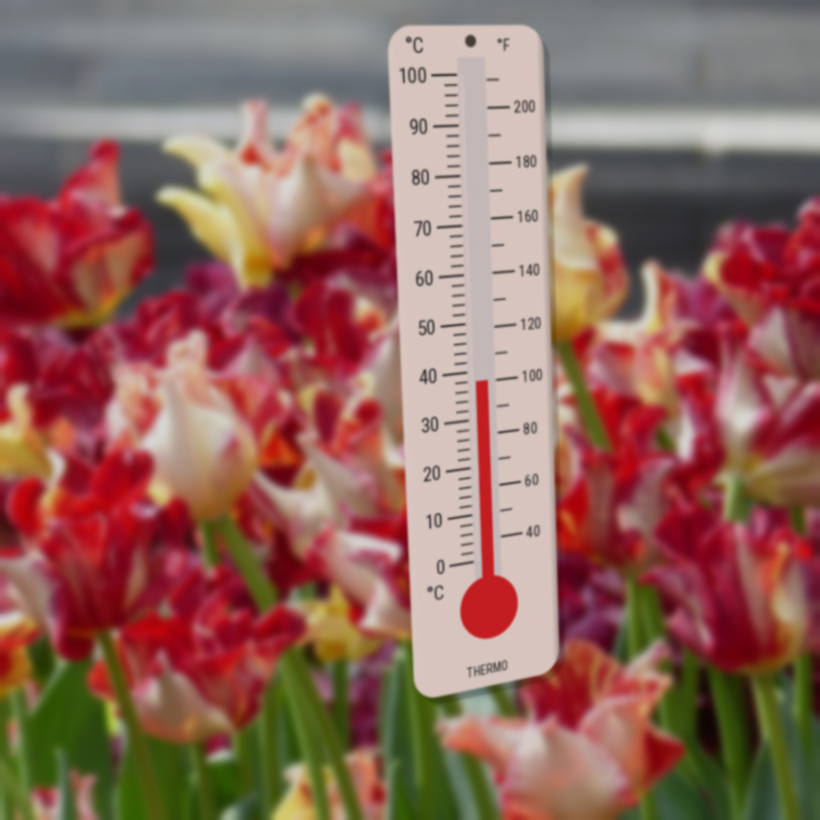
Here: **38** °C
